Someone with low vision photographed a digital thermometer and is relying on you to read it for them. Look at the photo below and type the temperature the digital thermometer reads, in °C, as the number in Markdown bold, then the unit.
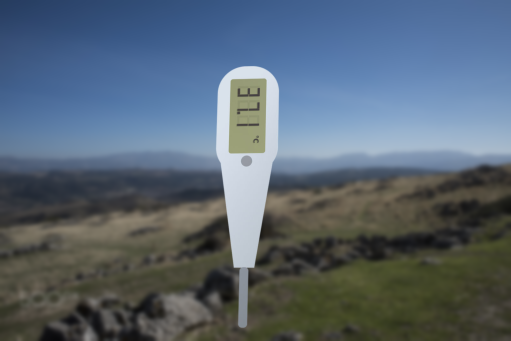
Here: **37.1** °C
